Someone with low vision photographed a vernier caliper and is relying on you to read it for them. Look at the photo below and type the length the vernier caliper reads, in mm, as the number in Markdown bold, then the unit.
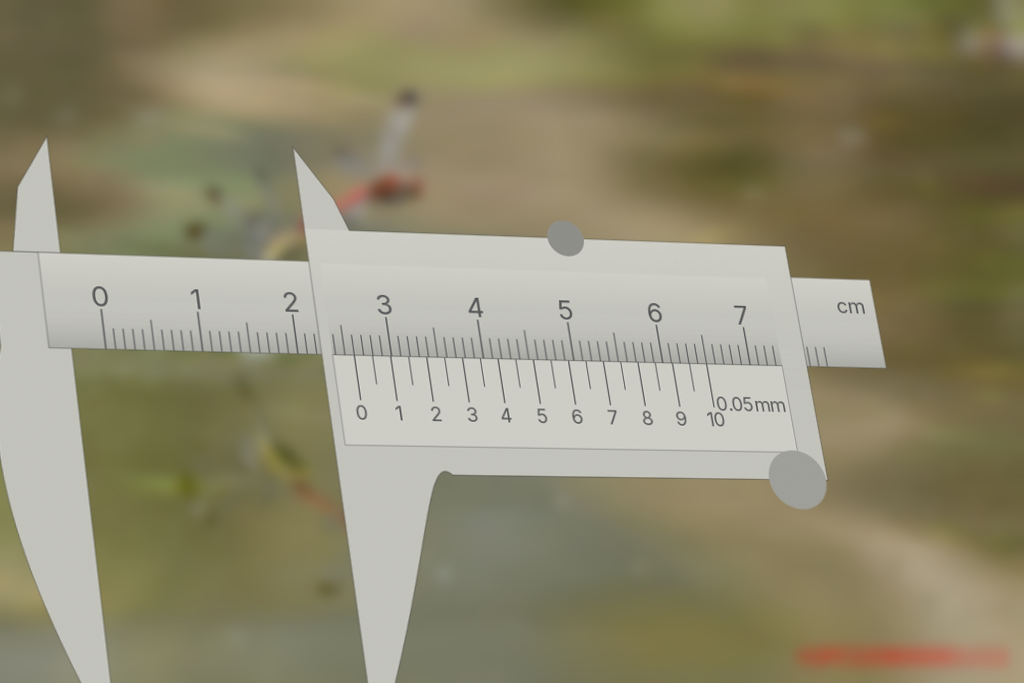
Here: **26.0** mm
